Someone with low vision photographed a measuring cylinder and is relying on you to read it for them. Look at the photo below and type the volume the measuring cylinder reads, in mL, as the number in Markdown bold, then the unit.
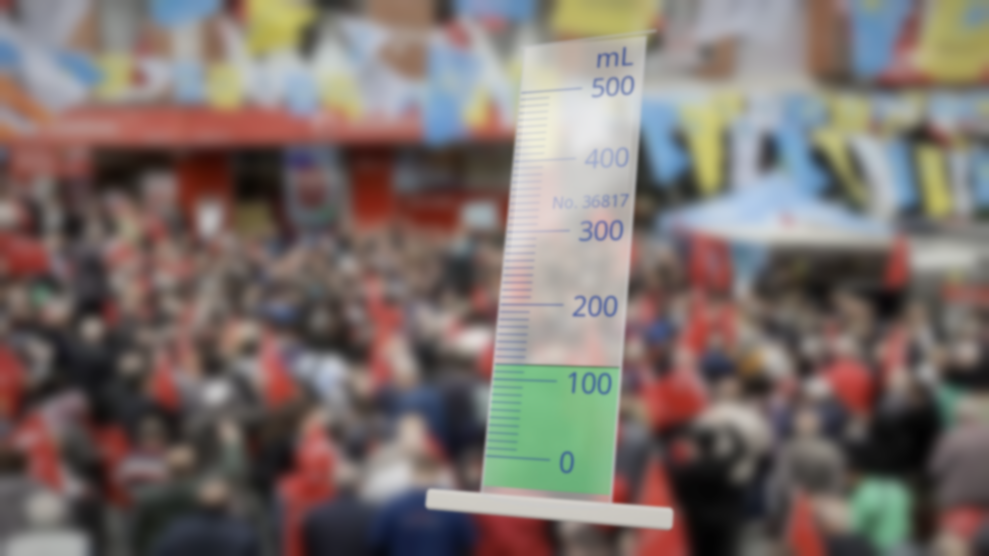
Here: **120** mL
